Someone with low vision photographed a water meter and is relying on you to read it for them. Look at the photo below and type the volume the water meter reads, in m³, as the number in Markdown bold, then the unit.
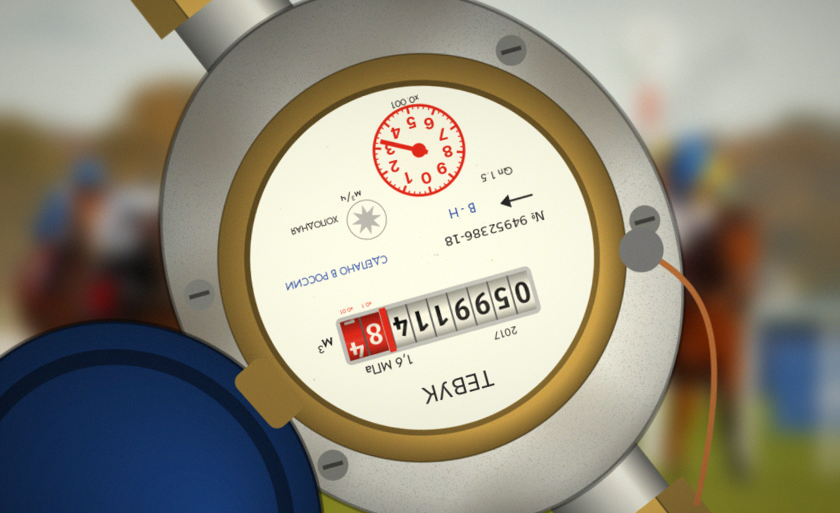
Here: **599114.843** m³
